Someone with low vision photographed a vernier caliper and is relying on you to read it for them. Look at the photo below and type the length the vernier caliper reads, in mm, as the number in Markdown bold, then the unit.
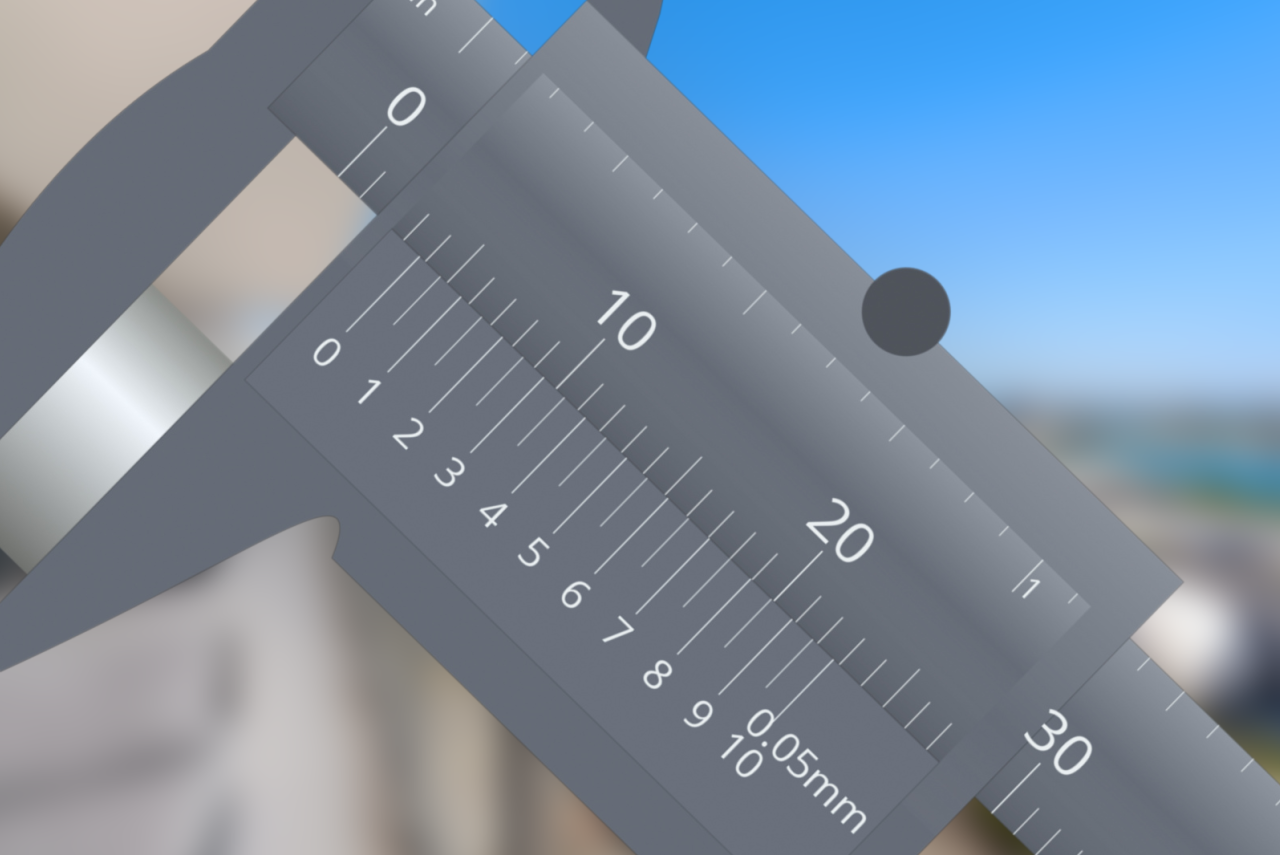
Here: **3.75** mm
